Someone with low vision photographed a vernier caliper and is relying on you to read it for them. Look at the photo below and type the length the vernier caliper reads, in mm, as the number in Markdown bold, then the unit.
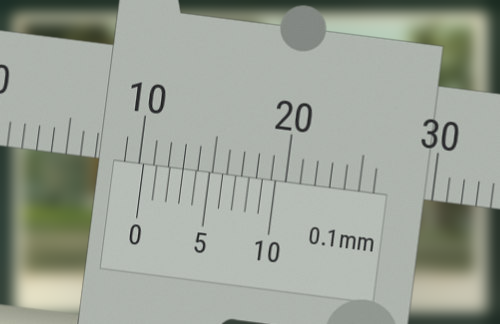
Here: **10.3** mm
